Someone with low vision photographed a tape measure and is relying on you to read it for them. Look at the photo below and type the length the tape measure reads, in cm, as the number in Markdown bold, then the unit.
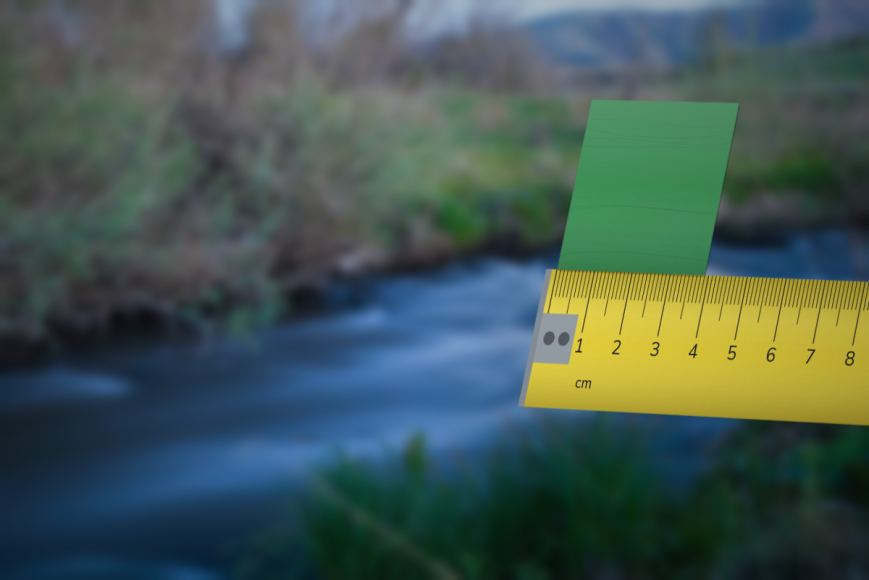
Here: **3.9** cm
